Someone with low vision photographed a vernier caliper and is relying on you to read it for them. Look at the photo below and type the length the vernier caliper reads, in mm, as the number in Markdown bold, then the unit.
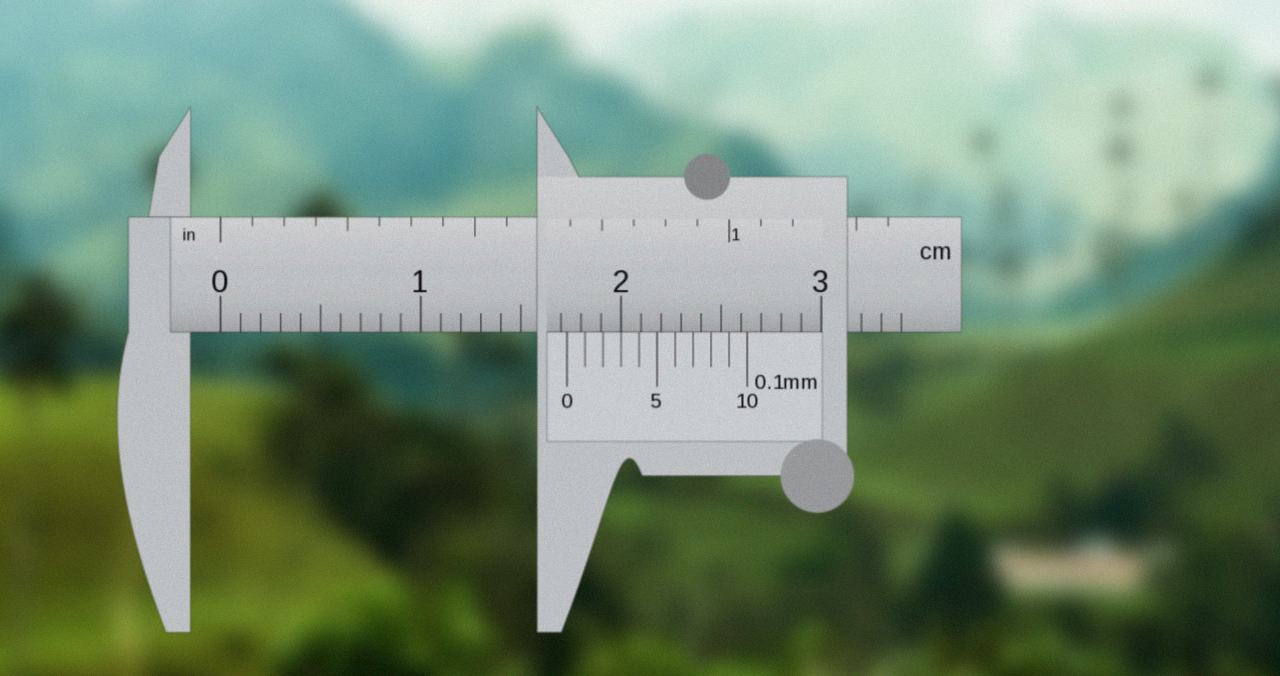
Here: **17.3** mm
